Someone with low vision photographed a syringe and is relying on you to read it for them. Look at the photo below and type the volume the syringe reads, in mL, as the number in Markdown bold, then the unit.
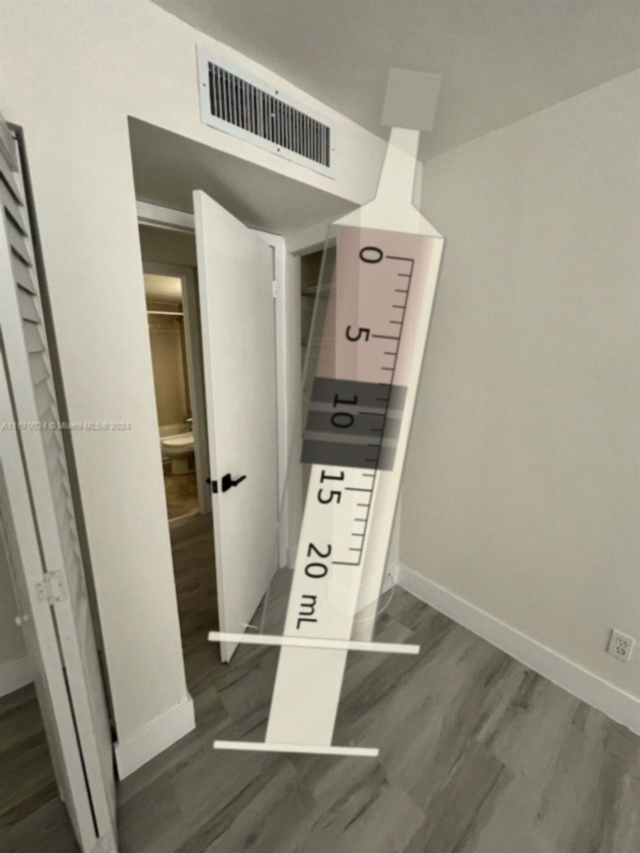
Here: **8** mL
